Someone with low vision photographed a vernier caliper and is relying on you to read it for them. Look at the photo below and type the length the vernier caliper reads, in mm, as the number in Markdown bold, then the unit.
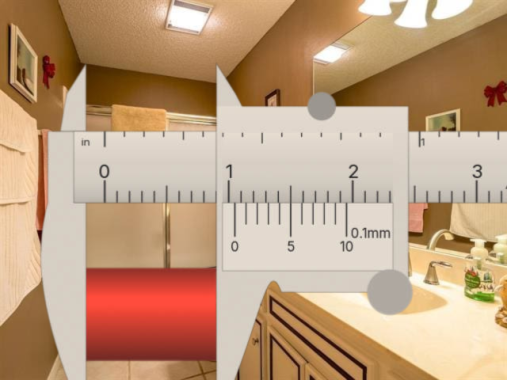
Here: **10.5** mm
